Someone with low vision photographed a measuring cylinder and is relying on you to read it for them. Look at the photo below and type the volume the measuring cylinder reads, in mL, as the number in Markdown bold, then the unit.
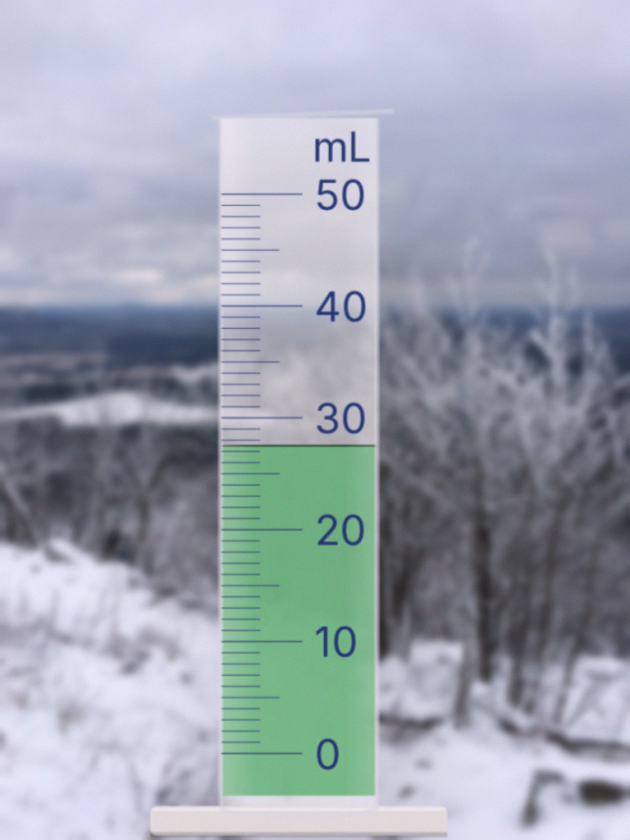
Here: **27.5** mL
